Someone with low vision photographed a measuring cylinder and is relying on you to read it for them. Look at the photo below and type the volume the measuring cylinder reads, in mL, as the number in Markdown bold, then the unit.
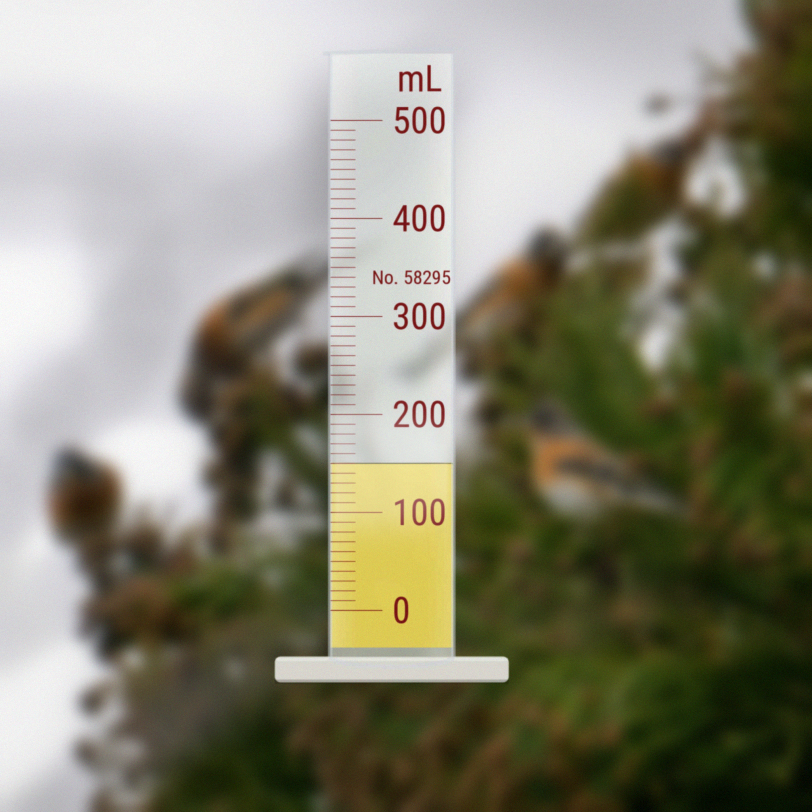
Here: **150** mL
